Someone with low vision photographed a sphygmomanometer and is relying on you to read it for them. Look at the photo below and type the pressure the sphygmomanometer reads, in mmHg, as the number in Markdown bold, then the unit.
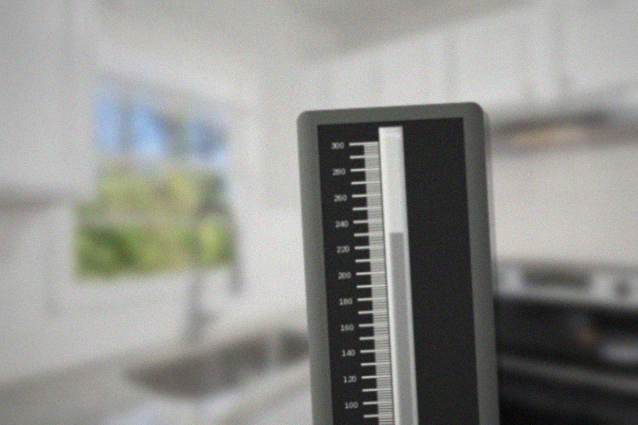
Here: **230** mmHg
